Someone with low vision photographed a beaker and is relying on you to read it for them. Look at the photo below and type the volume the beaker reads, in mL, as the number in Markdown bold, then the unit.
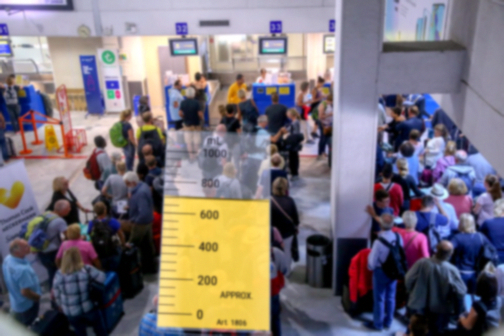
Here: **700** mL
